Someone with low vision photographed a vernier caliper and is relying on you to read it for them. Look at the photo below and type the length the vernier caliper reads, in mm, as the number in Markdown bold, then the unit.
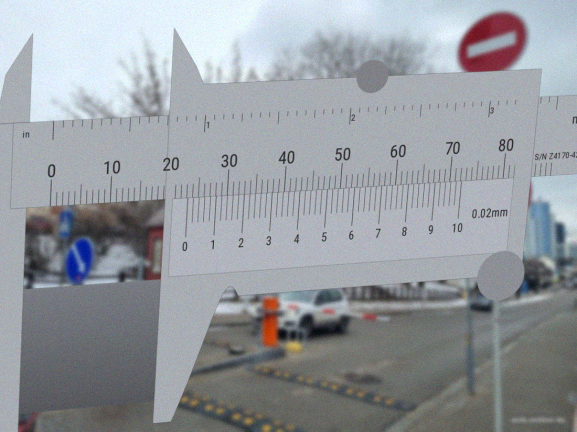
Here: **23.2** mm
